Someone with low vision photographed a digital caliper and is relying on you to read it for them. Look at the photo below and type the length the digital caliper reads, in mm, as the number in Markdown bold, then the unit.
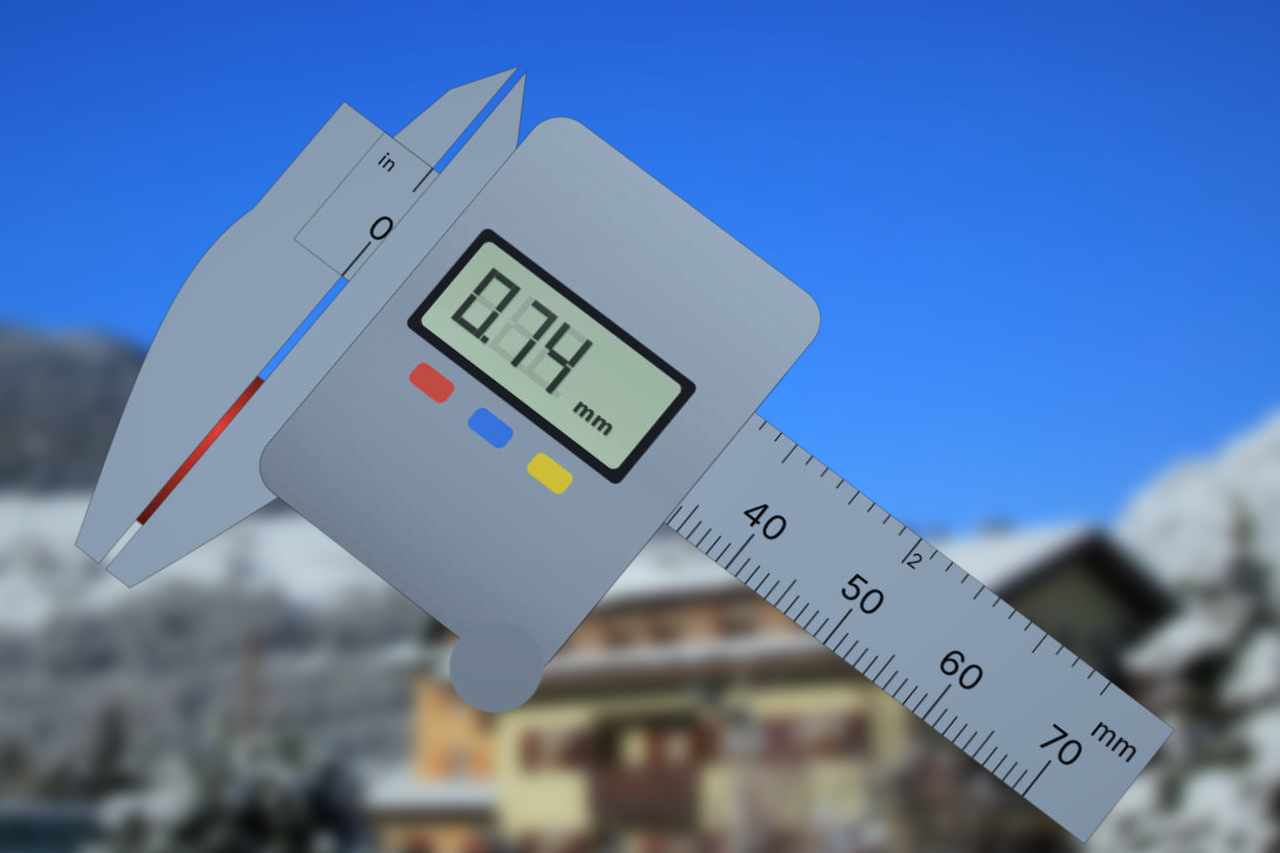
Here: **0.74** mm
